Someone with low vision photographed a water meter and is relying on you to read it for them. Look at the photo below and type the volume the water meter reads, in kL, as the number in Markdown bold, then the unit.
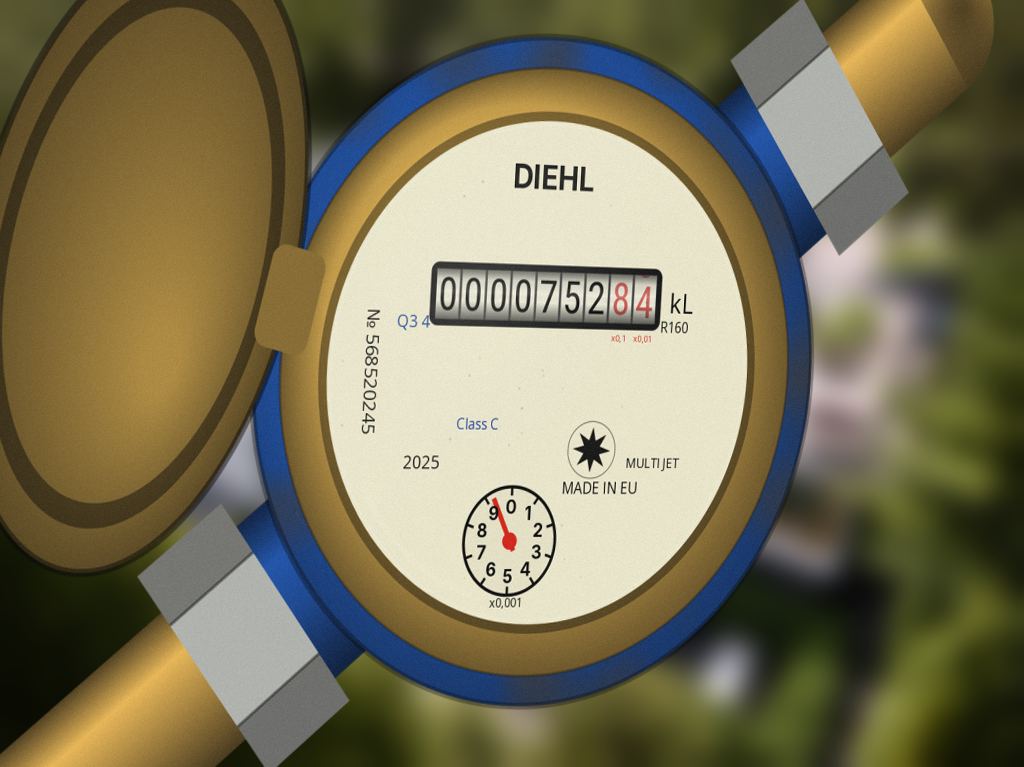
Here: **752.839** kL
